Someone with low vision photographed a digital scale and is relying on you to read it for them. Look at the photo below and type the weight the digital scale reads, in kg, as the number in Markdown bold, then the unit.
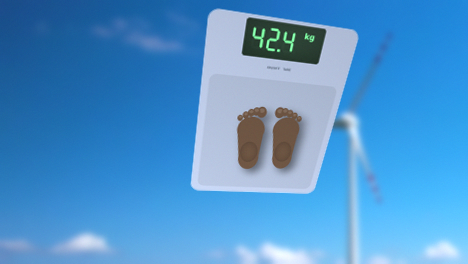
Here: **42.4** kg
